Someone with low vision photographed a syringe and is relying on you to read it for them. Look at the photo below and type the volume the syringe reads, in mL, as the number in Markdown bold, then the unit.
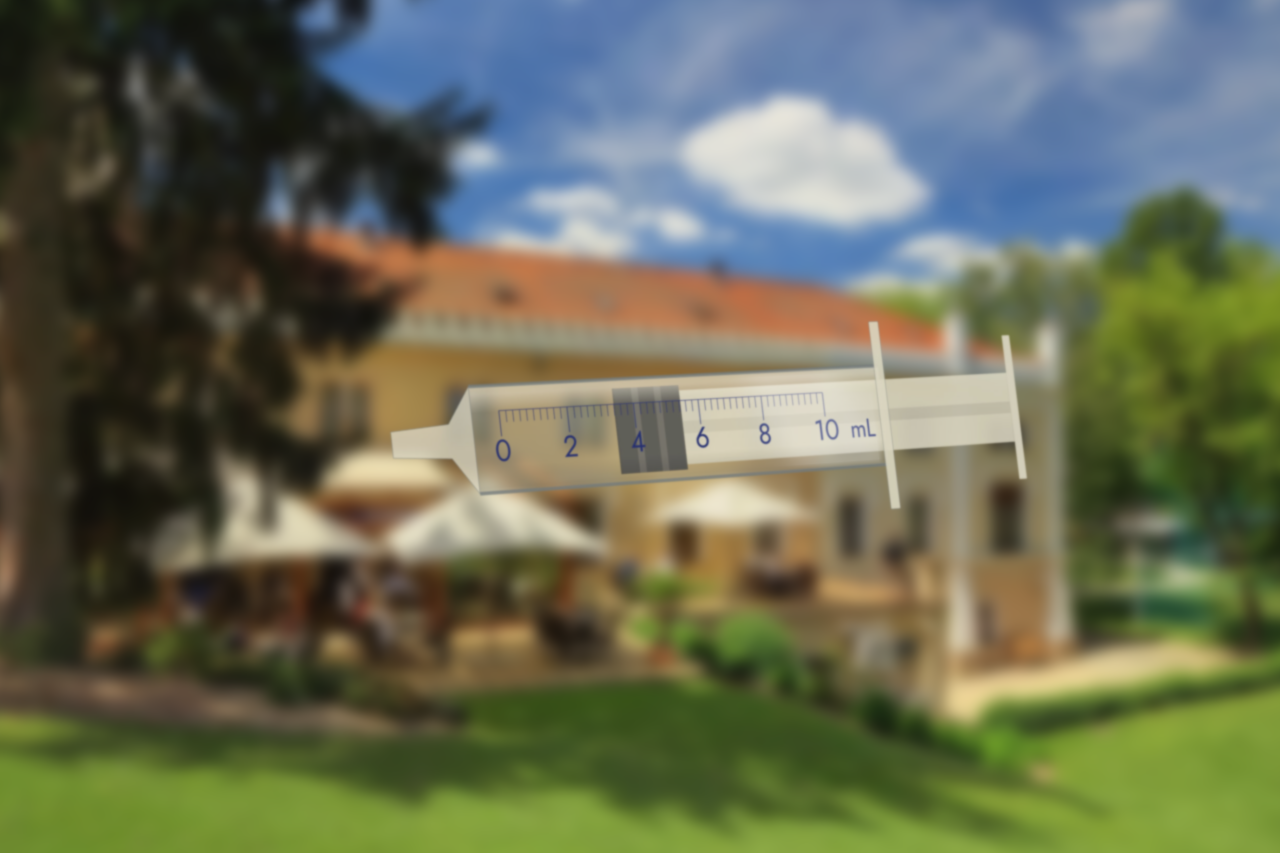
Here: **3.4** mL
